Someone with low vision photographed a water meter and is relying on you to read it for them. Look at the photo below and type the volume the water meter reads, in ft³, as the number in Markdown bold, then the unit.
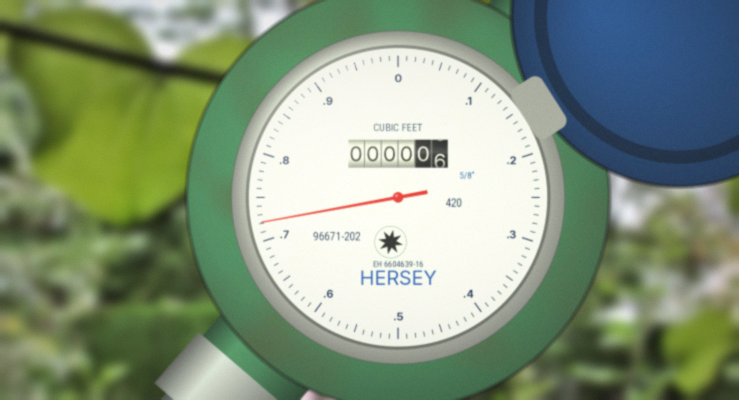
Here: **5.72** ft³
